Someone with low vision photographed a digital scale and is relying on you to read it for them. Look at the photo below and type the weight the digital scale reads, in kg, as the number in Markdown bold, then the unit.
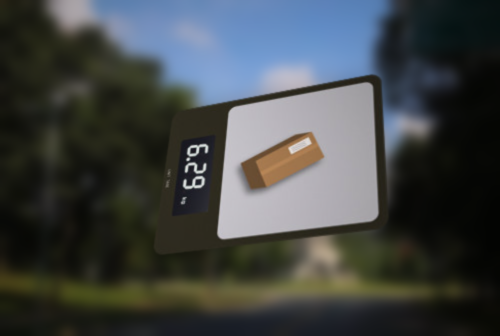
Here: **6.29** kg
